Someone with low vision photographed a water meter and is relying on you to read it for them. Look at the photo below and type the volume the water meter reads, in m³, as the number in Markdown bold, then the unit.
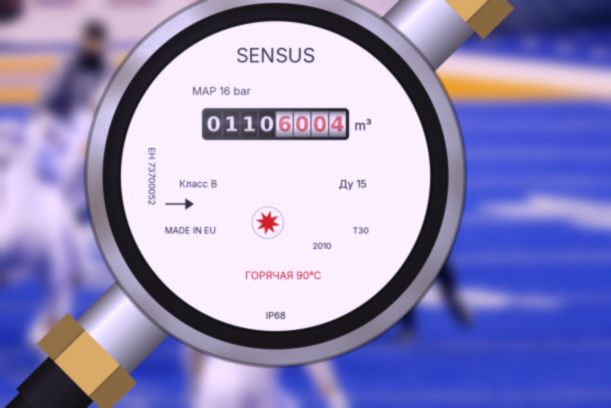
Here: **110.6004** m³
